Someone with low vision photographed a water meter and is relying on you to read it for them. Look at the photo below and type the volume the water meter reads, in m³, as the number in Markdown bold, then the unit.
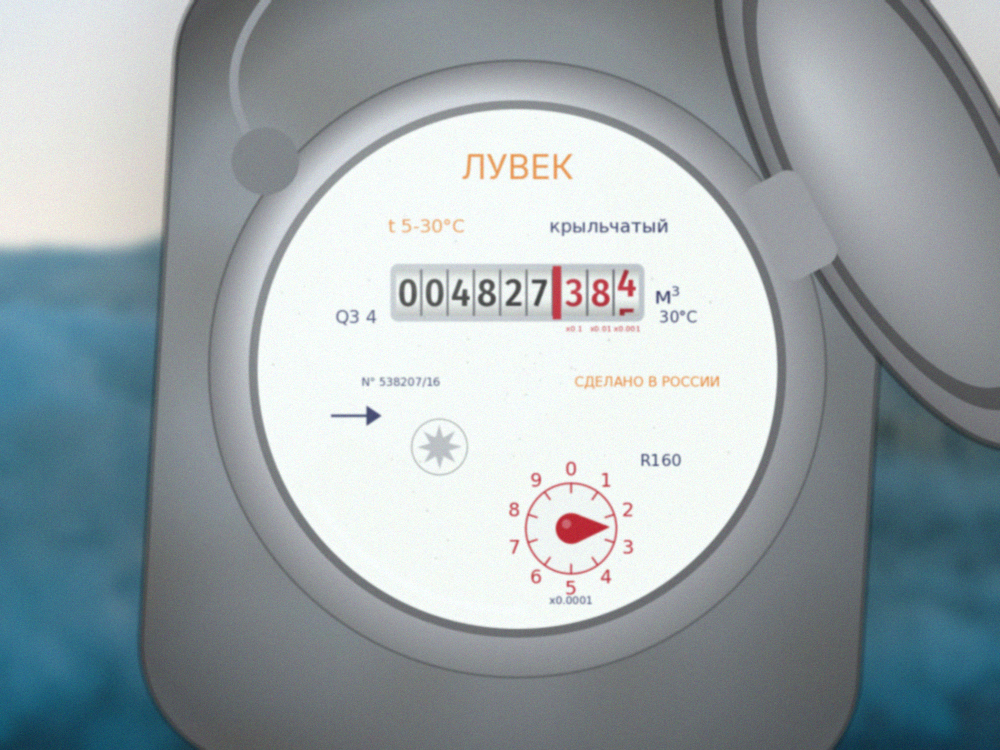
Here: **4827.3842** m³
